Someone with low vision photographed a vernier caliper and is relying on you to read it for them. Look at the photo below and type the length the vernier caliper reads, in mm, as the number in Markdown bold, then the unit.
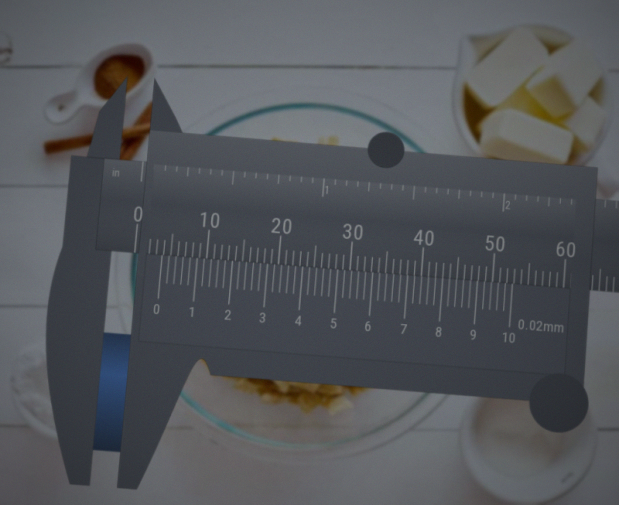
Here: **3.8** mm
